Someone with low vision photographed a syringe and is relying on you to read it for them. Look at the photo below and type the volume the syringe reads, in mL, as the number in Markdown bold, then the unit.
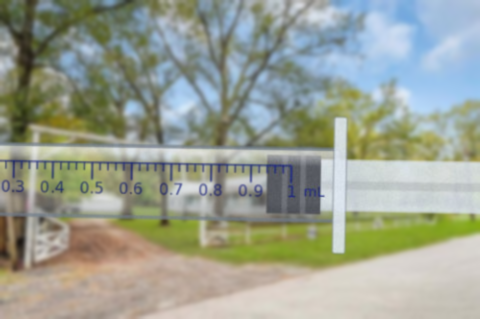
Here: **0.94** mL
